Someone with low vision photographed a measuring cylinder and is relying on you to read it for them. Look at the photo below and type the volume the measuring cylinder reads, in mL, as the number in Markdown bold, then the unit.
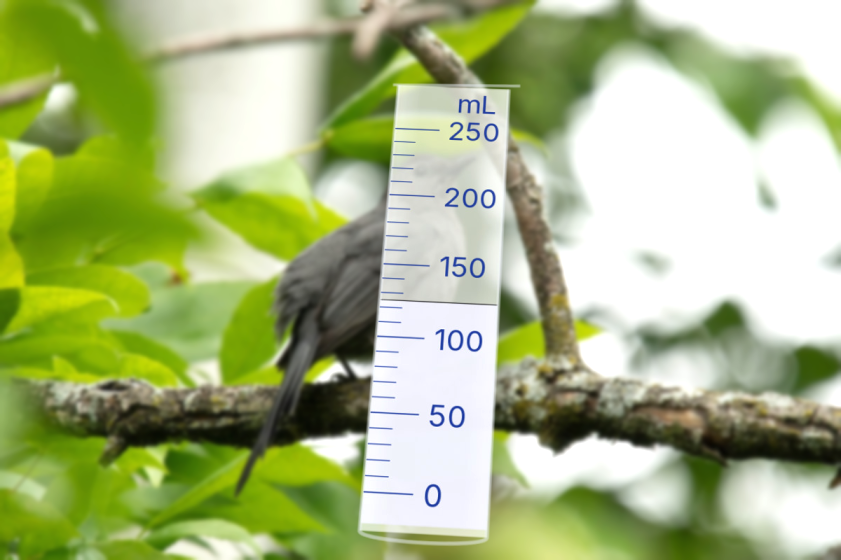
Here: **125** mL
